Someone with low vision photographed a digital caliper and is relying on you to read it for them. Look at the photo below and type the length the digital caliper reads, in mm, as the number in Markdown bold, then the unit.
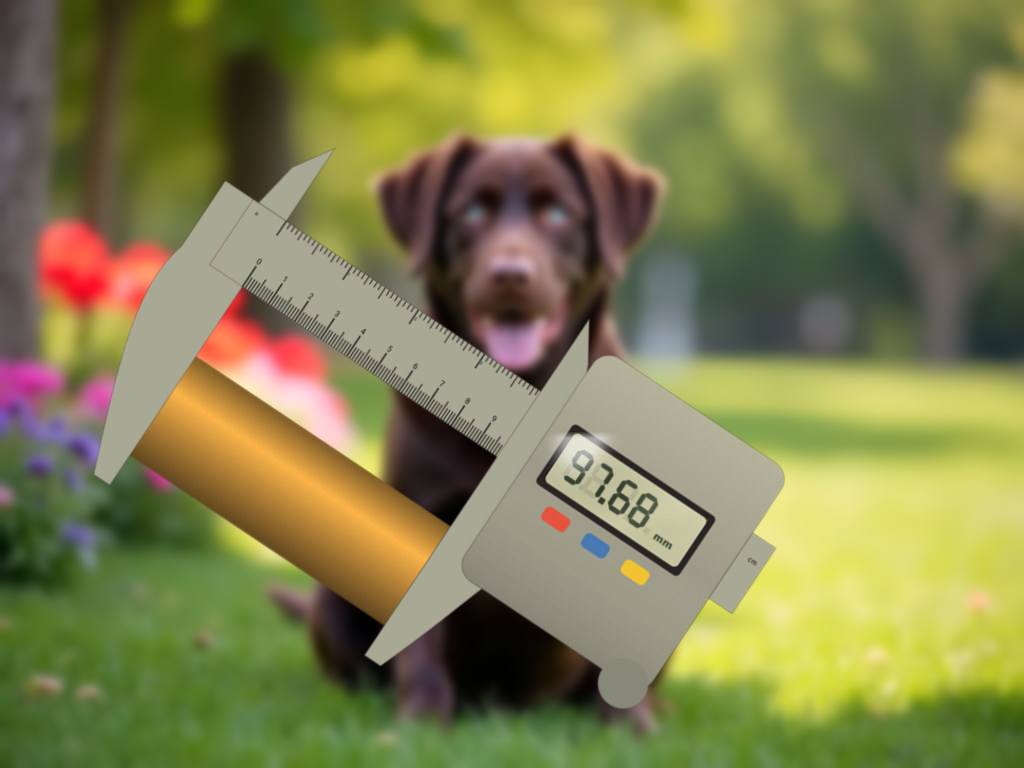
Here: **97.68** mm
